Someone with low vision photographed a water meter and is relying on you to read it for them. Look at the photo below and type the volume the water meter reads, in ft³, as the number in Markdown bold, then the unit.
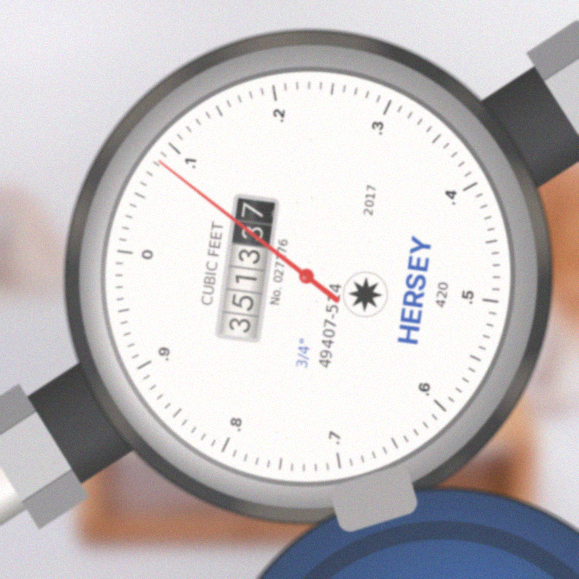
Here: **351337.08** ft³
